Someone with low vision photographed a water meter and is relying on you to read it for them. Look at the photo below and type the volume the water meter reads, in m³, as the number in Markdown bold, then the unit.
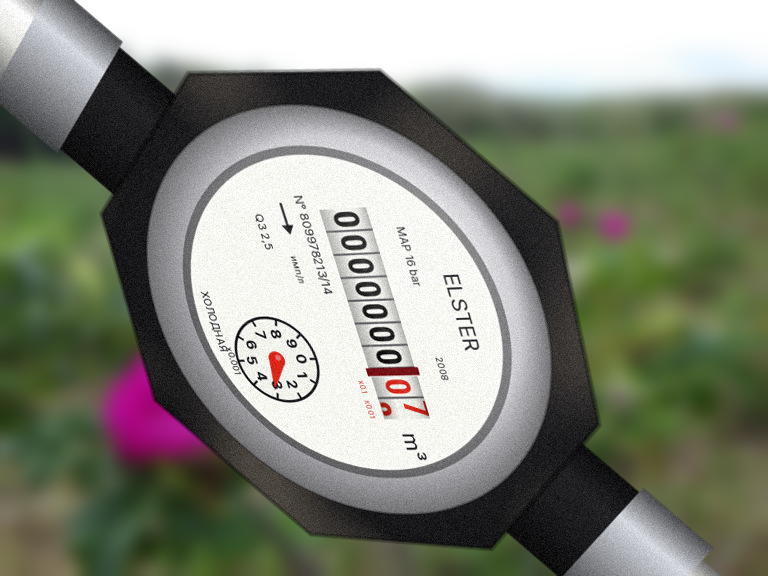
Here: **0.073** m³
